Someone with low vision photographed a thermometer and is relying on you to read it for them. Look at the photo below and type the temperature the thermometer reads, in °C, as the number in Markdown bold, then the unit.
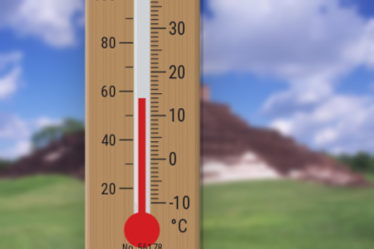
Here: **14** °C
